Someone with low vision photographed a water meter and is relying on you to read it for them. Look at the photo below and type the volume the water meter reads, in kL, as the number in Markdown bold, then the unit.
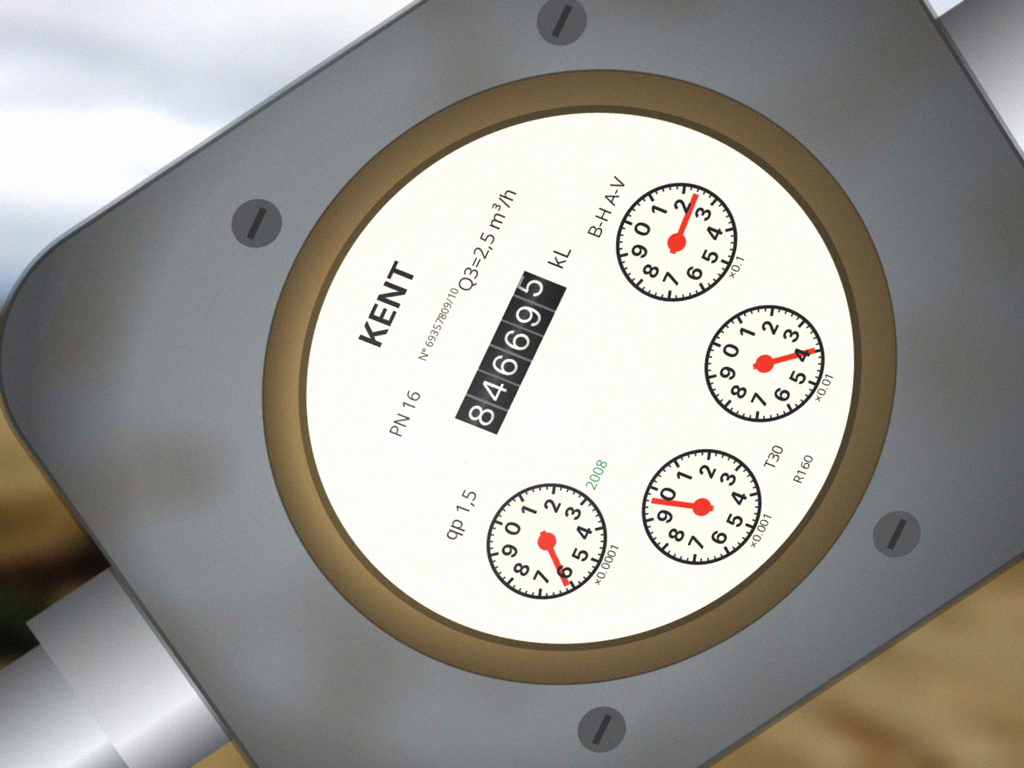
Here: **846695.2396** kL
